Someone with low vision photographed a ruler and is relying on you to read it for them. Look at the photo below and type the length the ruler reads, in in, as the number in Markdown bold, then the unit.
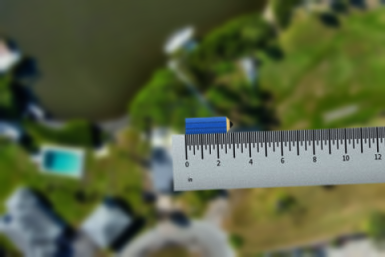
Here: **3** in
